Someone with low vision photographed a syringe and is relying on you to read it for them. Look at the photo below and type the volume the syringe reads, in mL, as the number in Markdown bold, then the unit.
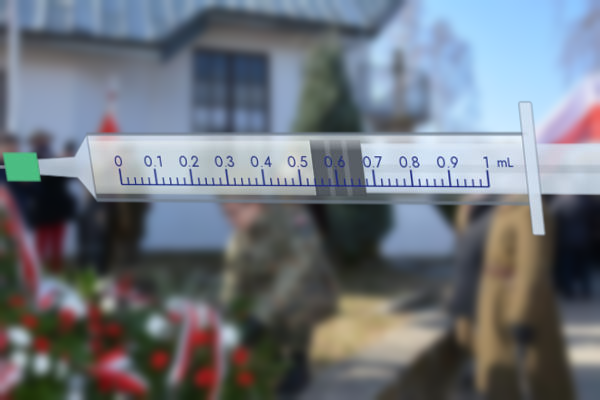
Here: **0.54** mL
